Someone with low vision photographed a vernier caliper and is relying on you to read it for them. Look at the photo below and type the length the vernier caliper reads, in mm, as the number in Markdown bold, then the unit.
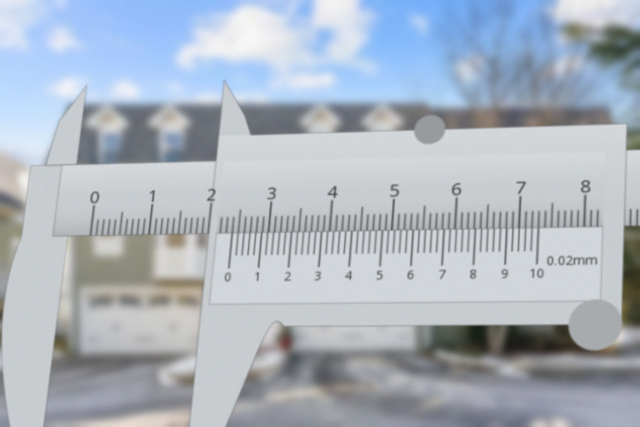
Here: **24.0** mm
